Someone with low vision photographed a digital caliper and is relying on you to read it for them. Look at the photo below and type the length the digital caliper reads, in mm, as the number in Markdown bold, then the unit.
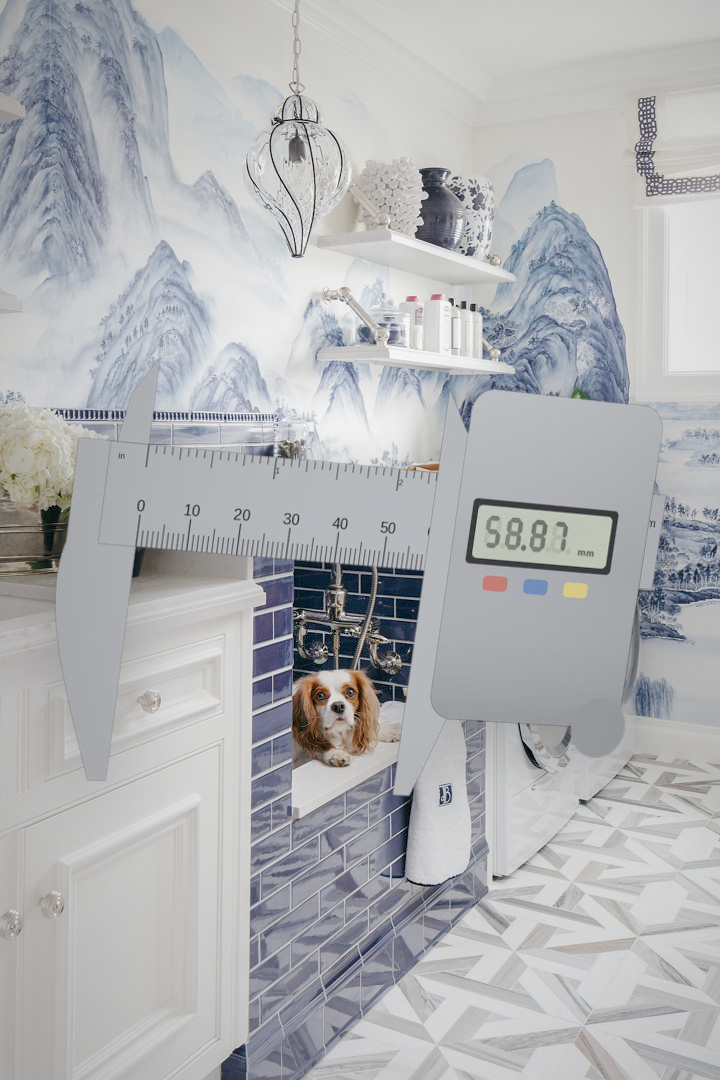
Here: **58.87** mm
